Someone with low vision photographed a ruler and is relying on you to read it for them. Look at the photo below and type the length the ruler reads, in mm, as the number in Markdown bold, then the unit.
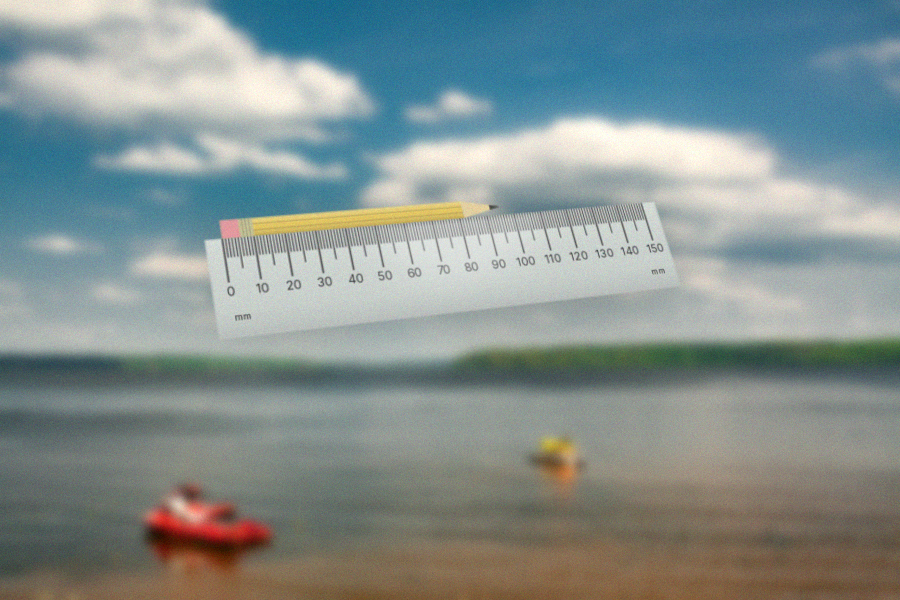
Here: **95** mm
